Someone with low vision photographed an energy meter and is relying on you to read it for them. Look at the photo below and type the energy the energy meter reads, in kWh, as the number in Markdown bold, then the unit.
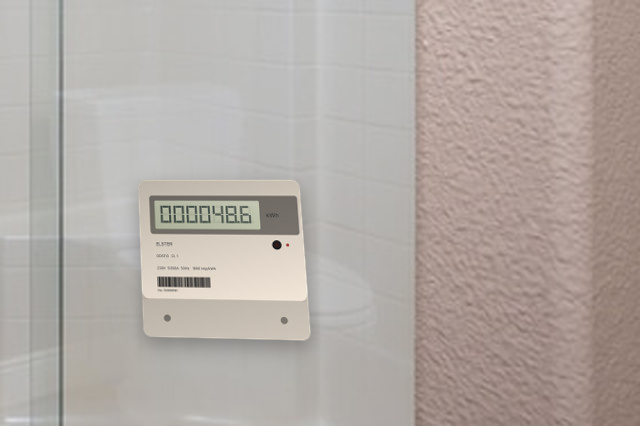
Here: **48.6** kWh
